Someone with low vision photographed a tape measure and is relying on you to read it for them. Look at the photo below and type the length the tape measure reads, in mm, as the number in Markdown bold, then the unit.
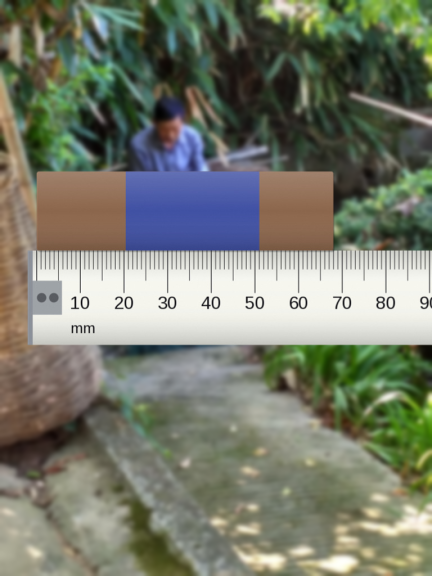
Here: **68** mm
